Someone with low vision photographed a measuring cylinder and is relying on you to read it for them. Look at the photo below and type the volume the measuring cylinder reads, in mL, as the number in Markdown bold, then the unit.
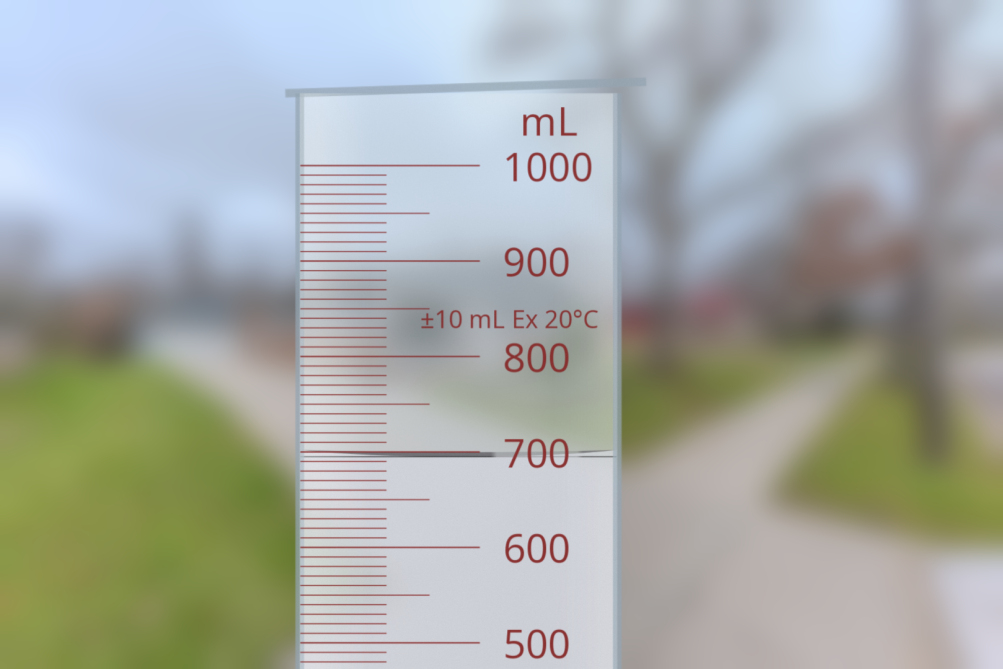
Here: **695** mL
